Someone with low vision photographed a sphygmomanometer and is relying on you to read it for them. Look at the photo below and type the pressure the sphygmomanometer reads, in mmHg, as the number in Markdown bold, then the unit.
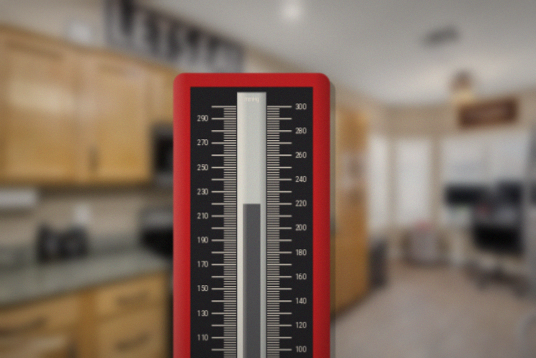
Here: **220** mmHg
